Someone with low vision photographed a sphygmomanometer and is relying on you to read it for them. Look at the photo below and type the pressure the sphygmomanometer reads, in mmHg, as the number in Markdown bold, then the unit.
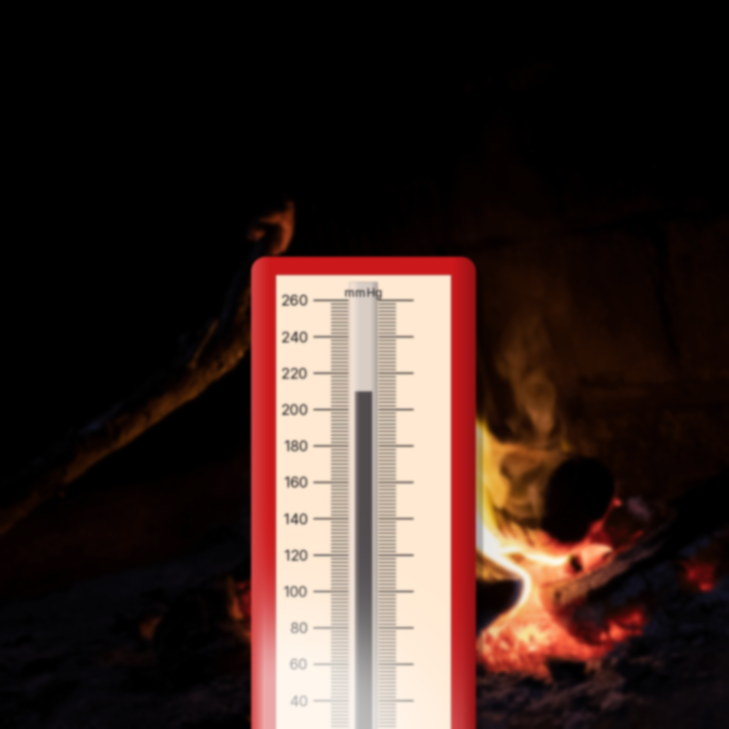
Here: **210** mmHg
